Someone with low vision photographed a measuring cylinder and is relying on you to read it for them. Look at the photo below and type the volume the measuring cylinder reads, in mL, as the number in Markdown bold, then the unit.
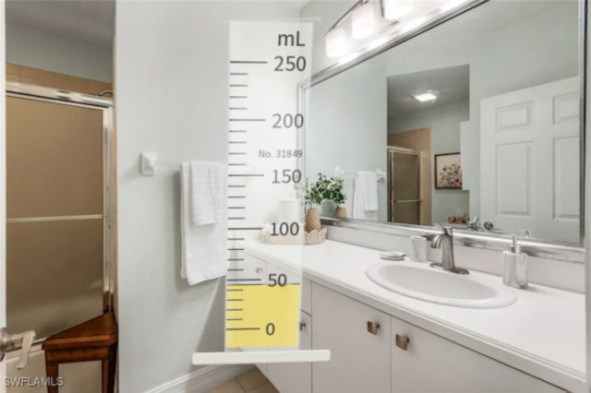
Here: **45** mL
